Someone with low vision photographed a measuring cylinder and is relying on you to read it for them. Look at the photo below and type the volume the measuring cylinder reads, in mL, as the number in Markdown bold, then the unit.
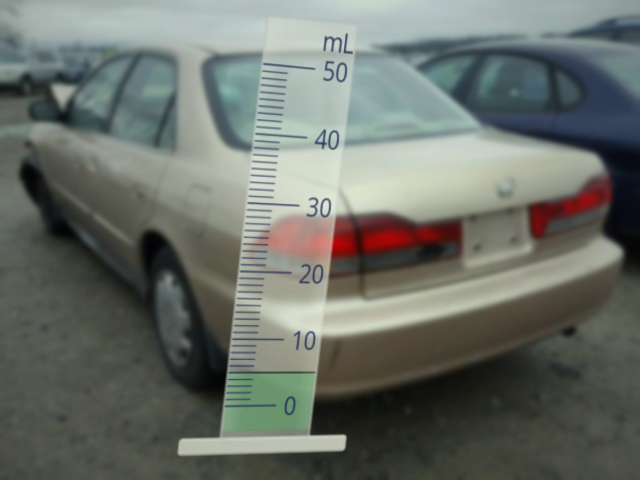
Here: **5** mL
